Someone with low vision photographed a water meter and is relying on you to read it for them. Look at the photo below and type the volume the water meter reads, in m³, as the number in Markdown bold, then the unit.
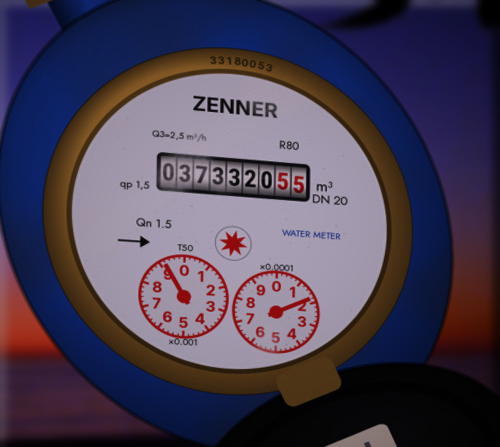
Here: **373320.5491** m³
